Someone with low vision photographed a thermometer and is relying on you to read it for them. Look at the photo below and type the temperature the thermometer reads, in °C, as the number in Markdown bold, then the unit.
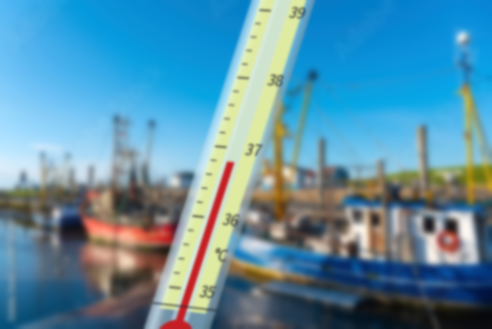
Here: **36.8** °C
